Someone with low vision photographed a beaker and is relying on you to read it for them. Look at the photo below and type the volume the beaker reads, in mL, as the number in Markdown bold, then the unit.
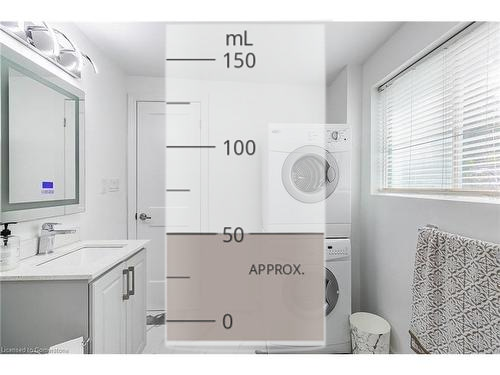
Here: **50** mL
